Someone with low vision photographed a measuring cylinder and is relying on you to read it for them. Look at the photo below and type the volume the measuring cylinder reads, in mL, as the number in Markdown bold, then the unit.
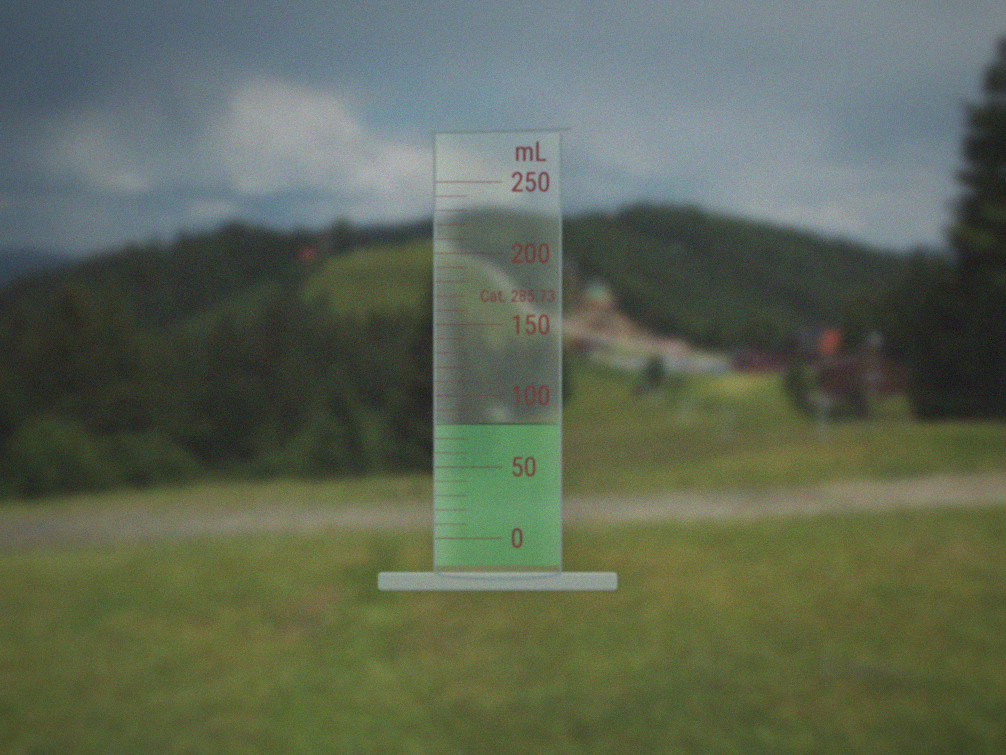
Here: **80** mL
